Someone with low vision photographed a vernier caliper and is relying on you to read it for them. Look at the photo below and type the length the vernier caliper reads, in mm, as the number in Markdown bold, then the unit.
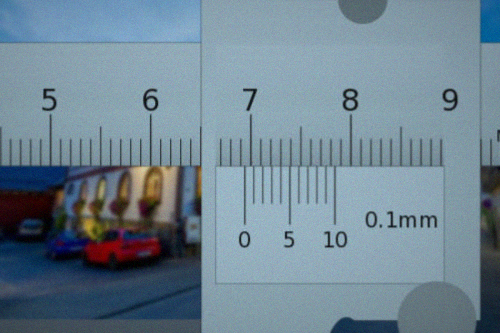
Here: **69.4** mm
